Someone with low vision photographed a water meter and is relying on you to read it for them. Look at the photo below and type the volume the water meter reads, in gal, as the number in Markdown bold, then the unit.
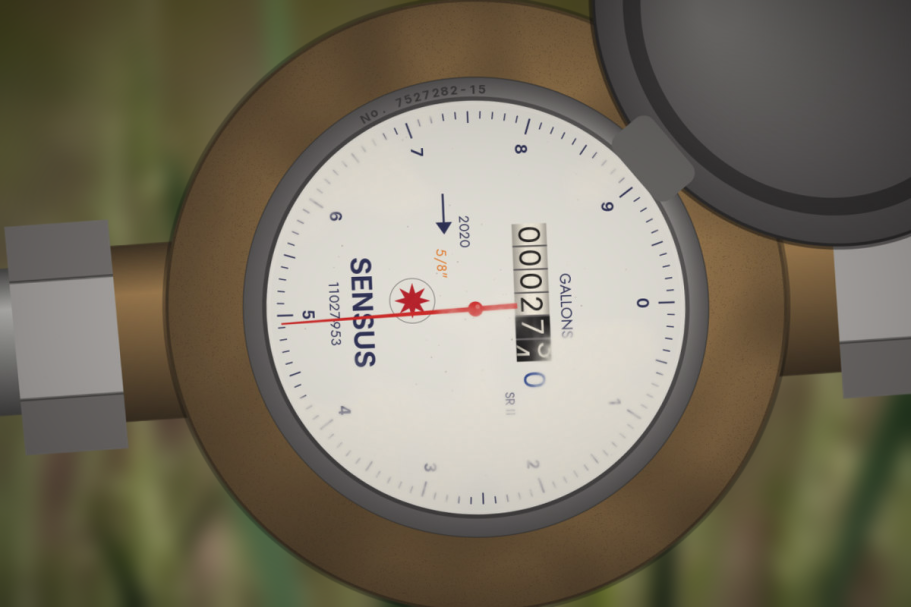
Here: **2734.9** gal
